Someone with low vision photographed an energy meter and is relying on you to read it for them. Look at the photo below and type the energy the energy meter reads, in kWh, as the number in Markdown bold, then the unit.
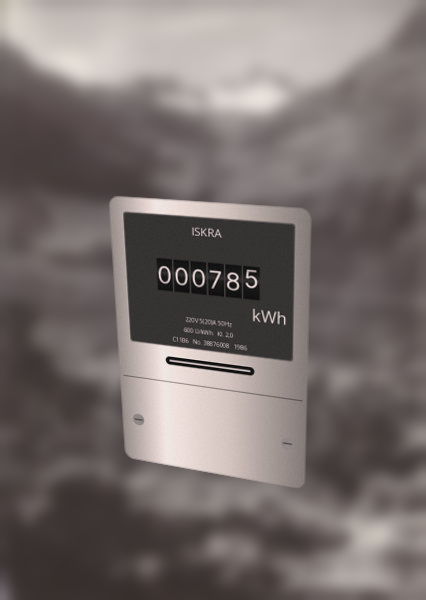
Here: **785** kWh
